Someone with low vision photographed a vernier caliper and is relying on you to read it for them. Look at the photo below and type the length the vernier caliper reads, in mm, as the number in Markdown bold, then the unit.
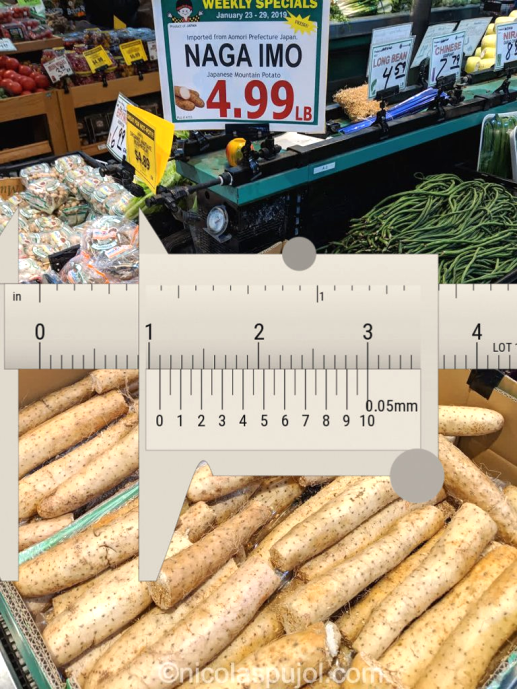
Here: **11.0** mm
